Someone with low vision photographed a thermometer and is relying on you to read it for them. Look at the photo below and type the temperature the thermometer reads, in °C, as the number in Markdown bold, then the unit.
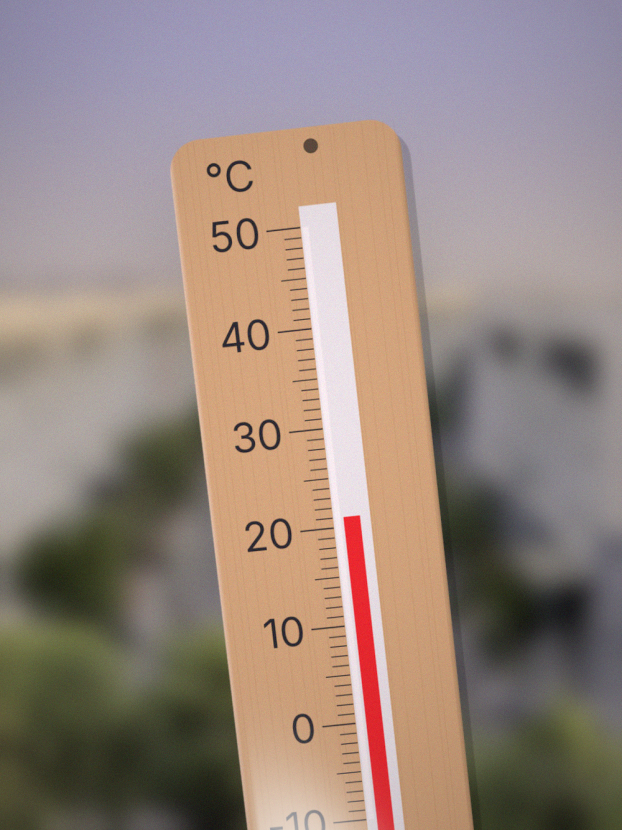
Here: **21** °C
